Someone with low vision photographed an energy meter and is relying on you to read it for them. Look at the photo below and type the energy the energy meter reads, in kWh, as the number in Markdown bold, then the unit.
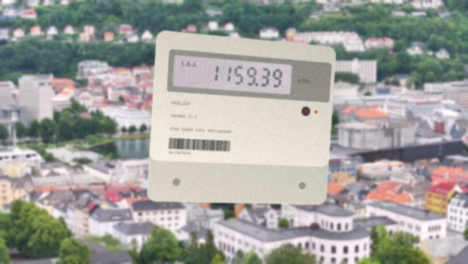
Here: **1159.39** kWh
